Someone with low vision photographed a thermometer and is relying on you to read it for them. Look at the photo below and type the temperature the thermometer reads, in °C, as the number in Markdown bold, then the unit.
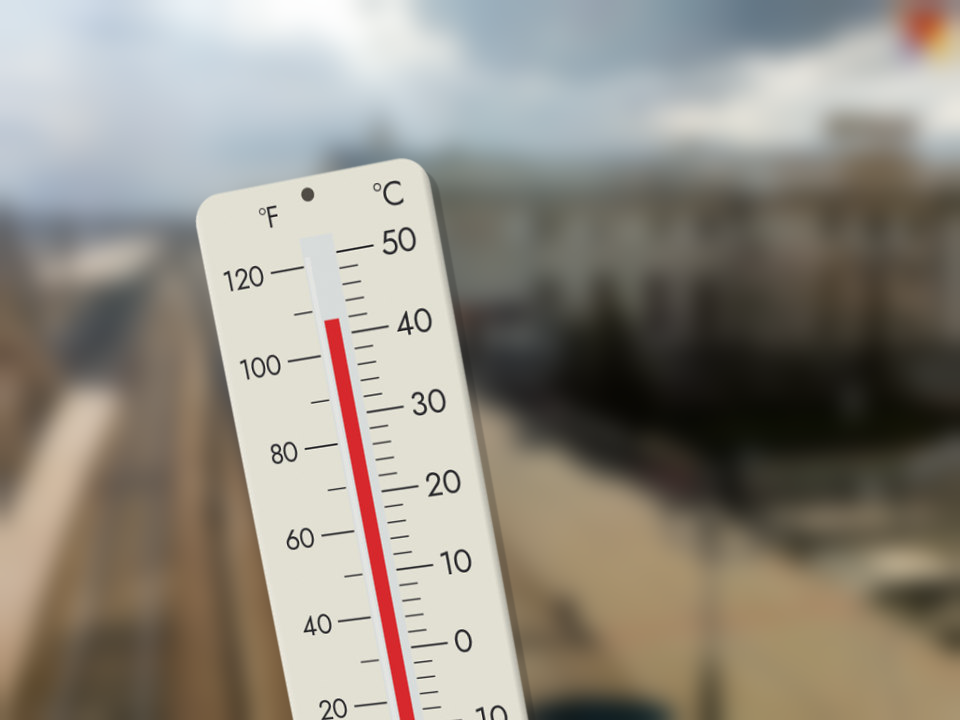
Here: **42** °C
